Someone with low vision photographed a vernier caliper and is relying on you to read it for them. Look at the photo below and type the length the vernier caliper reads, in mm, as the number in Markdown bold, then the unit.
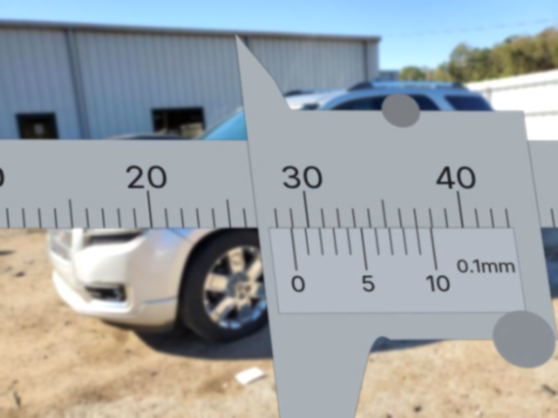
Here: **28.9** mm
